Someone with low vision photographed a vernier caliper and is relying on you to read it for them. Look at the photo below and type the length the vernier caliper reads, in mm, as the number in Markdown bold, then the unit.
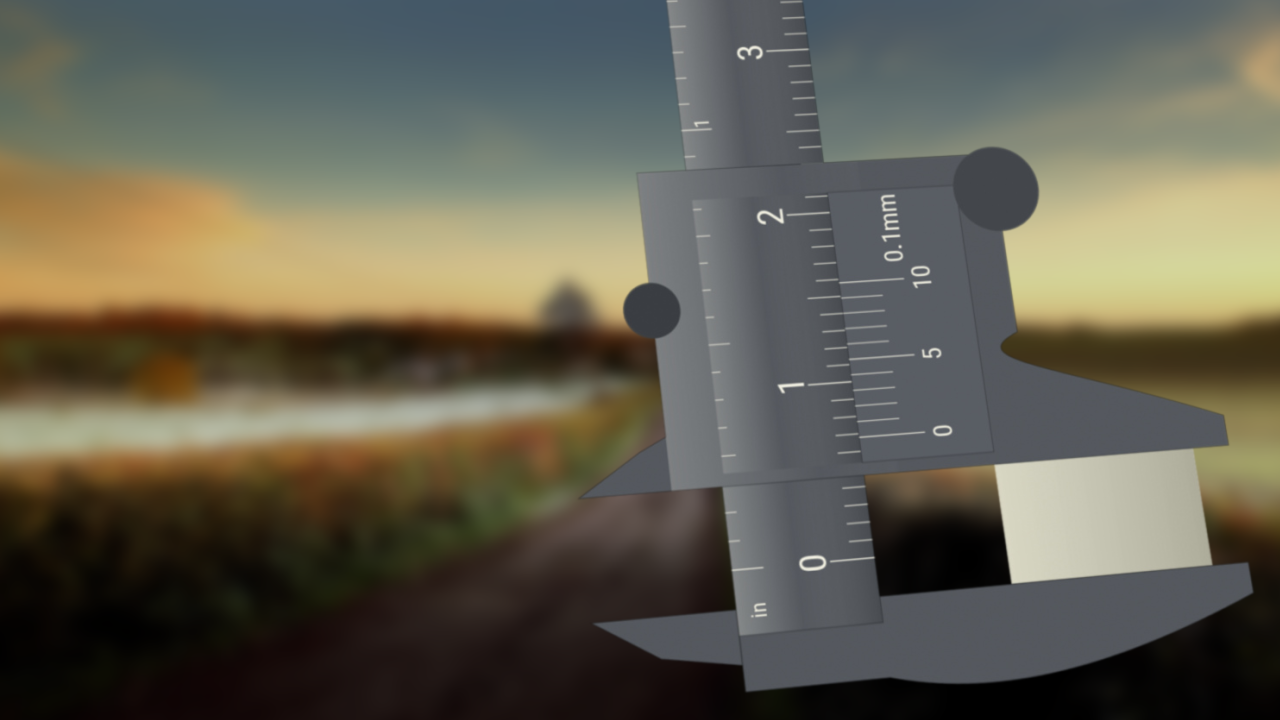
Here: **6.8** mm
